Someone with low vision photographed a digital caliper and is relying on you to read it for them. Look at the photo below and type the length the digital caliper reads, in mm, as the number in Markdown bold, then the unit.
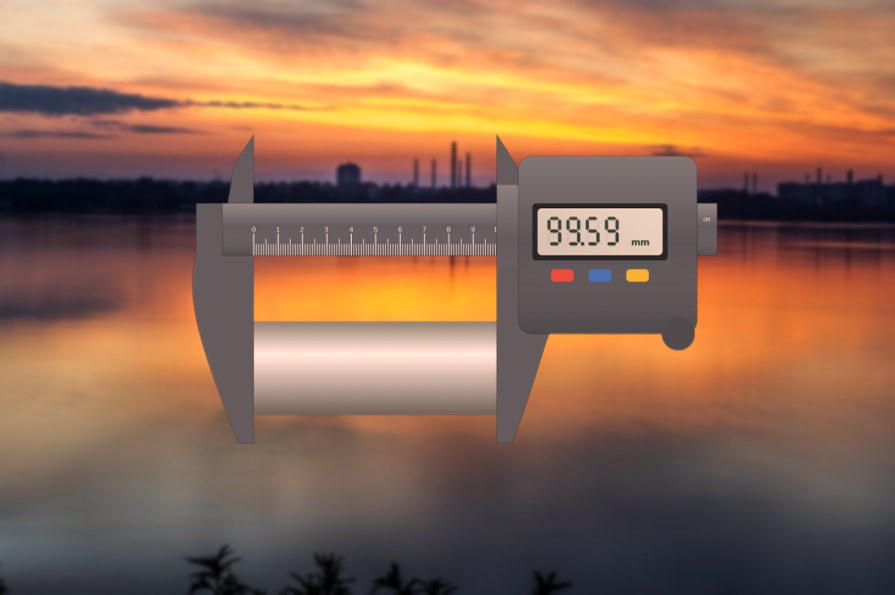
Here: **99.59** mm
